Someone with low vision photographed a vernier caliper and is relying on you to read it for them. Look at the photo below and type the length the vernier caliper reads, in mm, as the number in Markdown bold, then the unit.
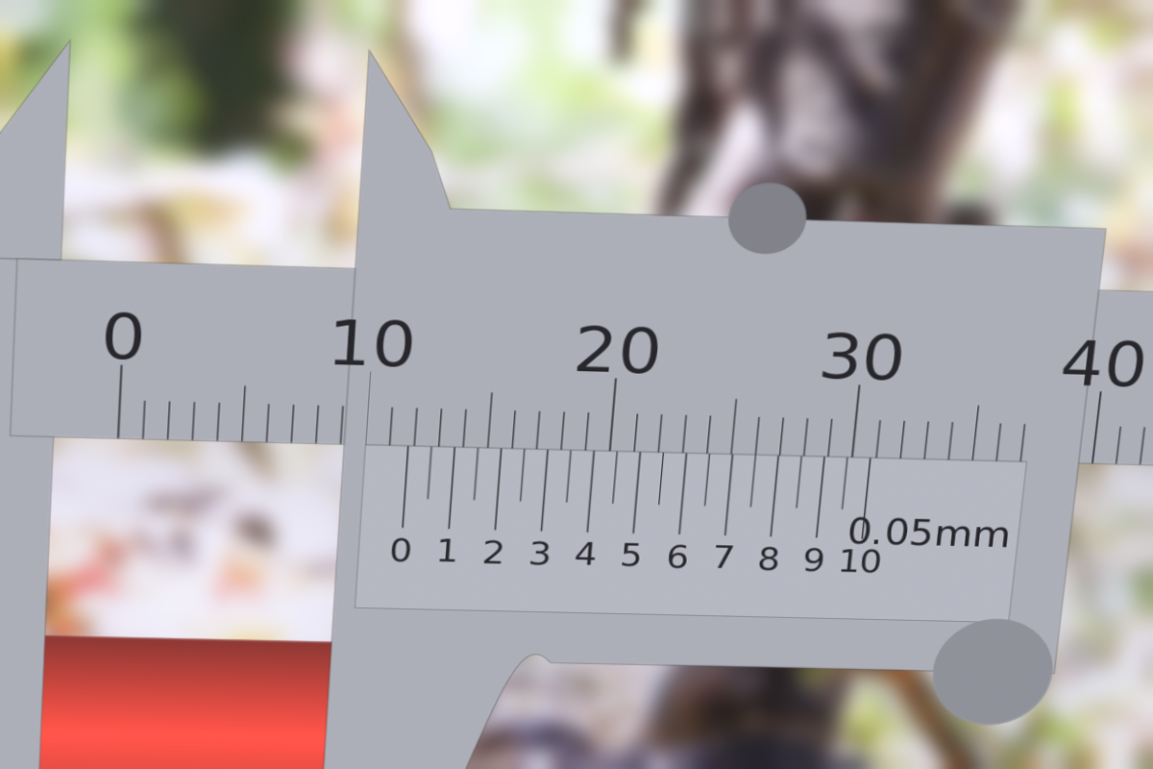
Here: **11.75** mm
